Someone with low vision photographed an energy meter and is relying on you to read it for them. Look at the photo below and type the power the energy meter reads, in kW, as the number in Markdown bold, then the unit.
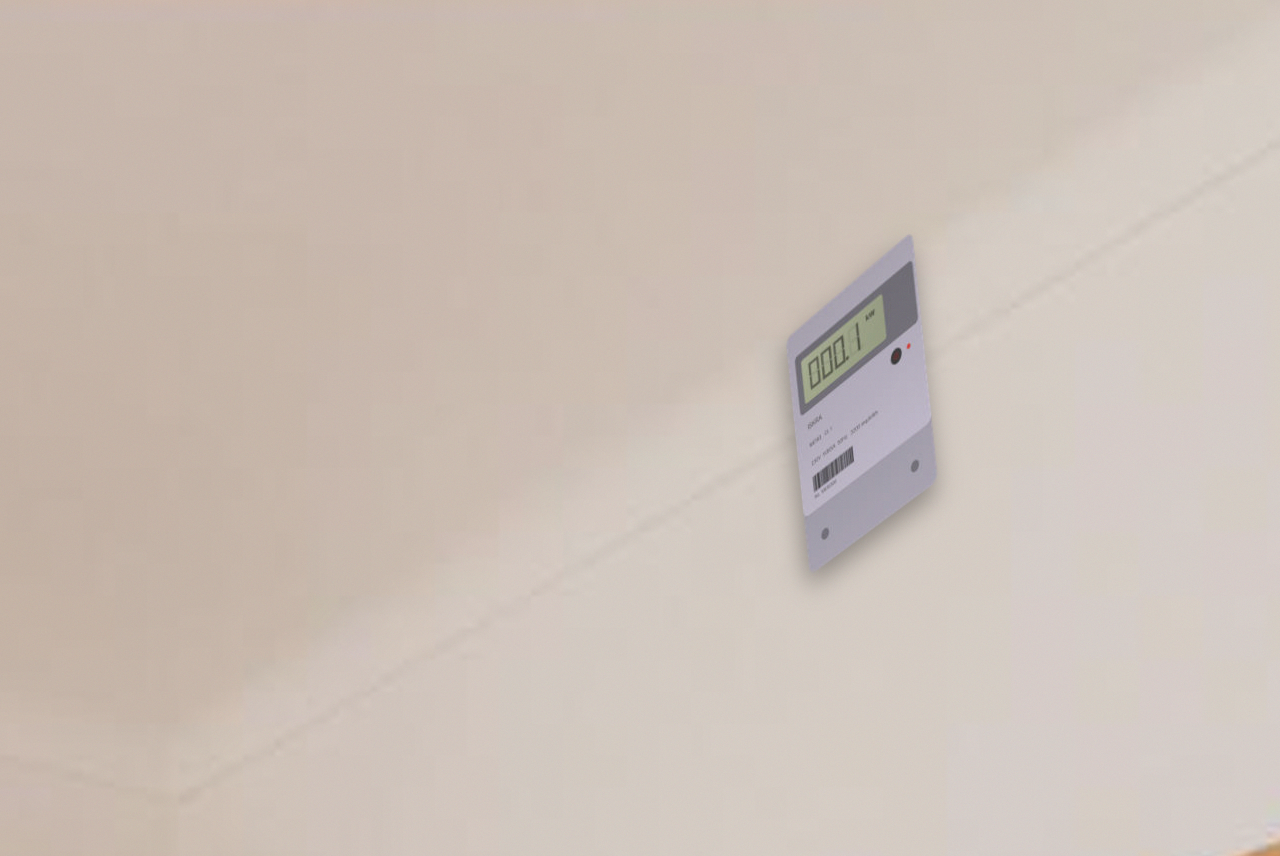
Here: **0.1** kW
